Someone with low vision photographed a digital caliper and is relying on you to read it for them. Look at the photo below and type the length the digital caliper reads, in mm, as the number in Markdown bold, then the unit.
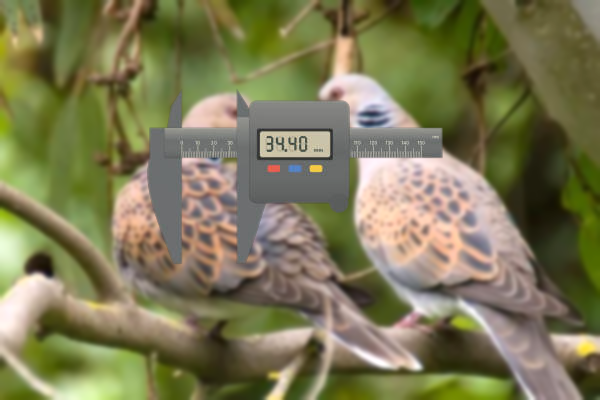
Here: **34.40** mm
